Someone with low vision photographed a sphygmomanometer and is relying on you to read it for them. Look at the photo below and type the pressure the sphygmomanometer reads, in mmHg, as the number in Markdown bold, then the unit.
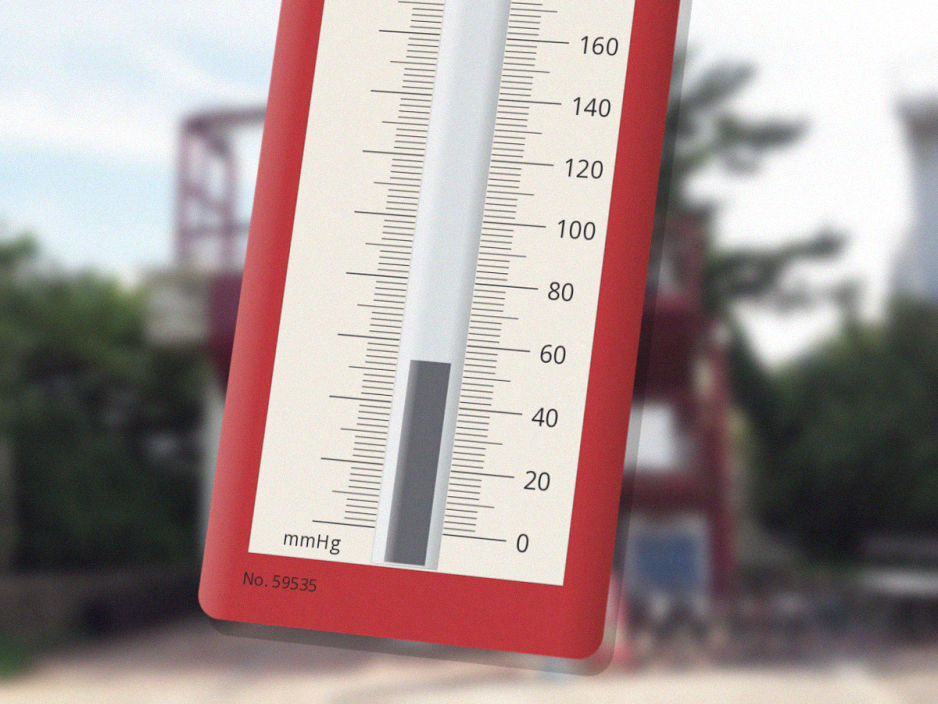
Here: **54** mmHg
